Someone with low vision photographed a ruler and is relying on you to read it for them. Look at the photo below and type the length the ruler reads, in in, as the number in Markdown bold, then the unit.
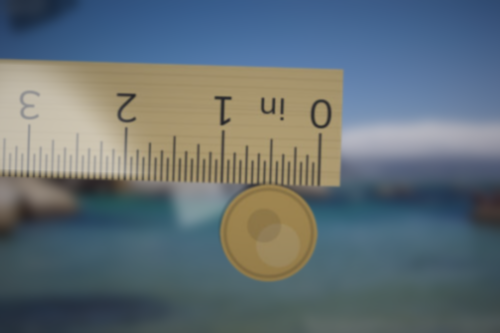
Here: **1** in
